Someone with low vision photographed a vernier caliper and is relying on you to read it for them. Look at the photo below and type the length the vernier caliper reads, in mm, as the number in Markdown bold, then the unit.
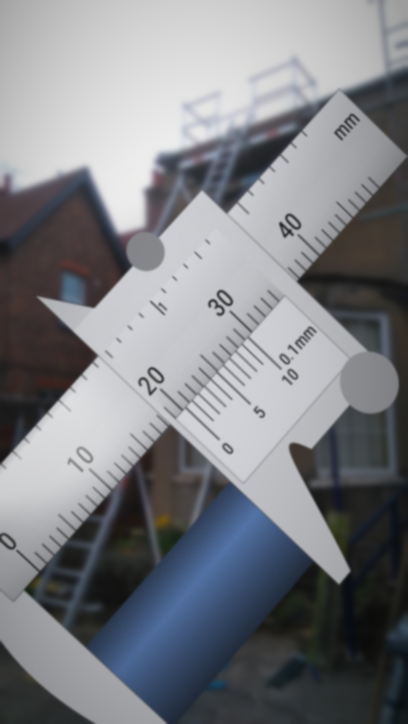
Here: **20.4** mm
